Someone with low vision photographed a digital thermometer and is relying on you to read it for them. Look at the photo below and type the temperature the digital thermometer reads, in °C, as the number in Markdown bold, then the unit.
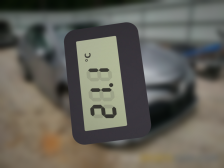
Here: **21.1** °C
